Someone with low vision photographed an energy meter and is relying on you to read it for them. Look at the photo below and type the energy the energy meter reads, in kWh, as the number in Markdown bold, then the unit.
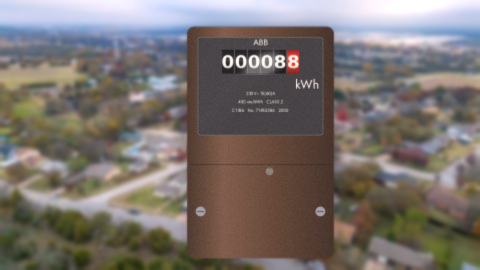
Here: **8.8** kWh
